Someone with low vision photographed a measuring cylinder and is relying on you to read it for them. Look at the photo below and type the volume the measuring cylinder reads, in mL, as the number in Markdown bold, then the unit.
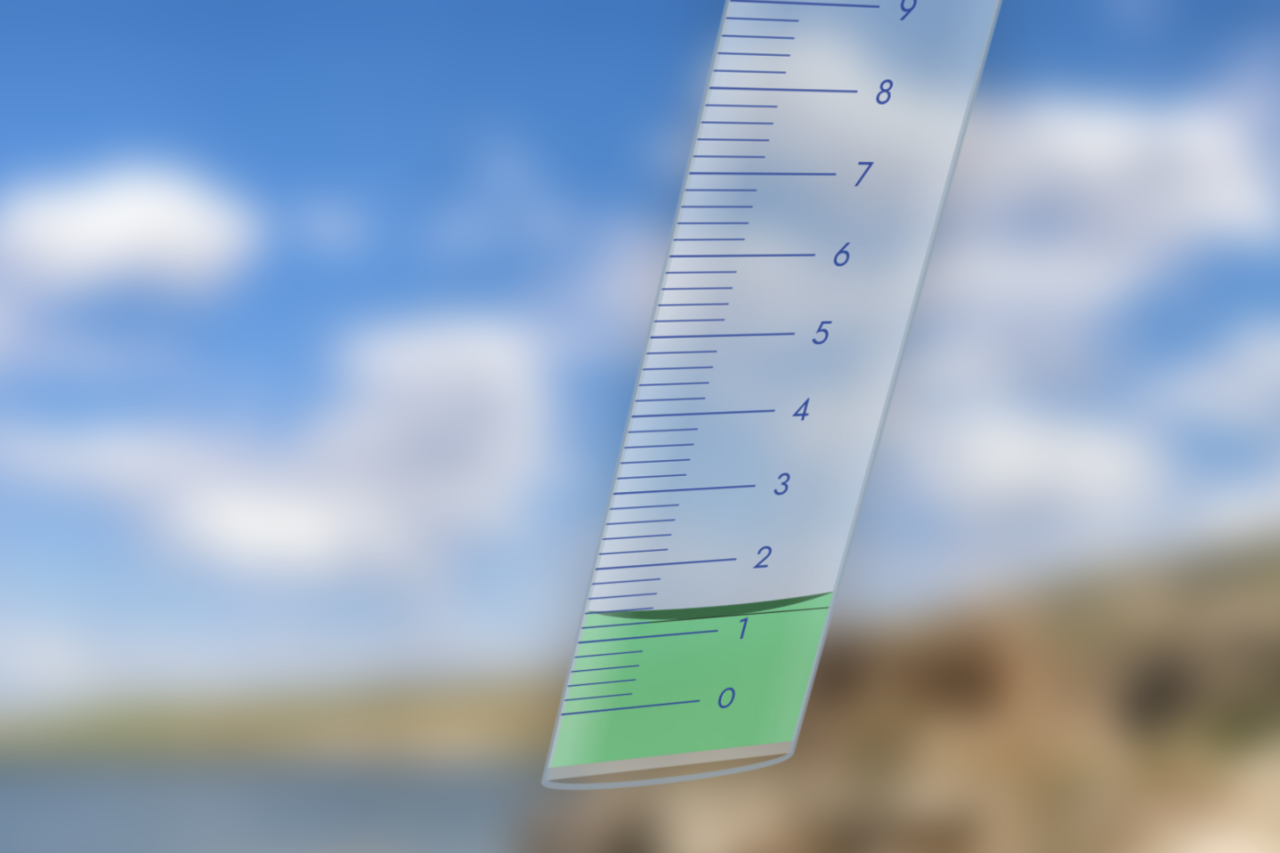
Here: **1.2** mL
